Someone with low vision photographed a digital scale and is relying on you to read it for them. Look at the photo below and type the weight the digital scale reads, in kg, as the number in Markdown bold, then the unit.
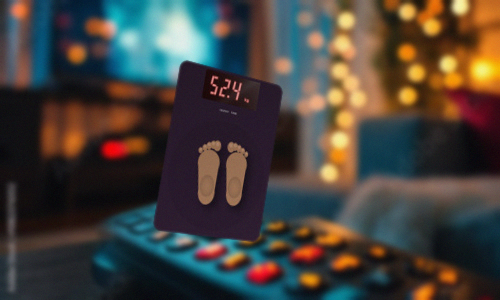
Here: **52.4** kg
